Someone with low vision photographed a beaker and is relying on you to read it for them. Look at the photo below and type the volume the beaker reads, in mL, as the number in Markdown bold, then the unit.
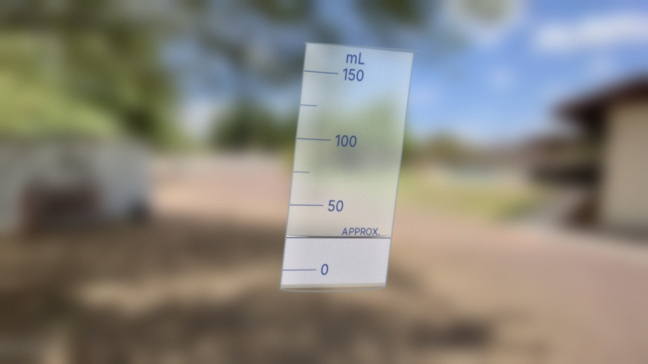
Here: **25** mL
